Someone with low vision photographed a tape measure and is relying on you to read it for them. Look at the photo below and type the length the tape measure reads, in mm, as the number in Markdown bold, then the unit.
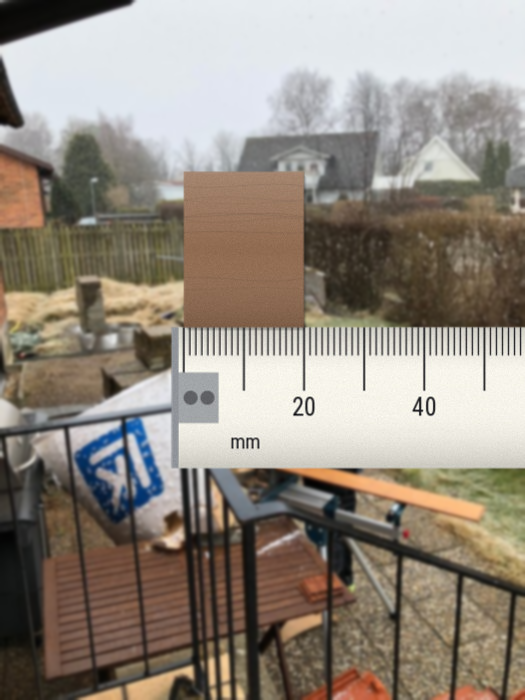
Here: **20** mm
